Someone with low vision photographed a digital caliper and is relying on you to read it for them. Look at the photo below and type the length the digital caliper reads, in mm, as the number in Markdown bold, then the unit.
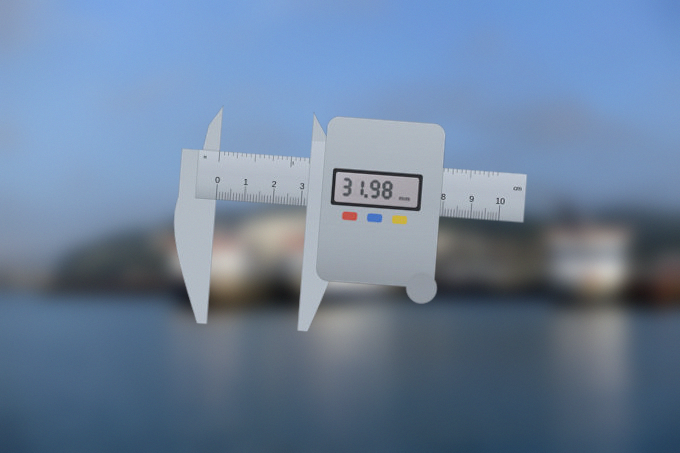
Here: **31.98** mm
